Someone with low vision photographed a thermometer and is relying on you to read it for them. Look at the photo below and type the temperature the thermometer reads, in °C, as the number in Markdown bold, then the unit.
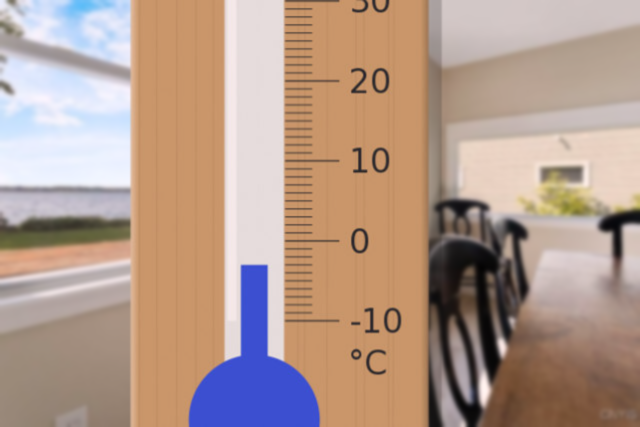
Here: **-3** °C
